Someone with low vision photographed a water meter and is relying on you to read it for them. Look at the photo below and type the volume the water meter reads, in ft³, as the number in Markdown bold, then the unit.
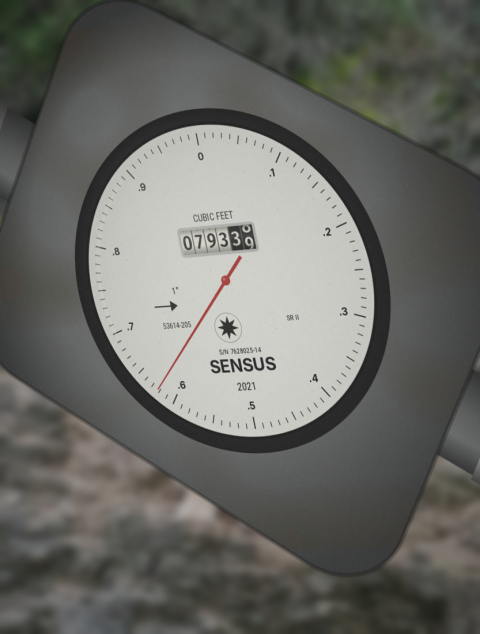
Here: **79338.62** ft³
